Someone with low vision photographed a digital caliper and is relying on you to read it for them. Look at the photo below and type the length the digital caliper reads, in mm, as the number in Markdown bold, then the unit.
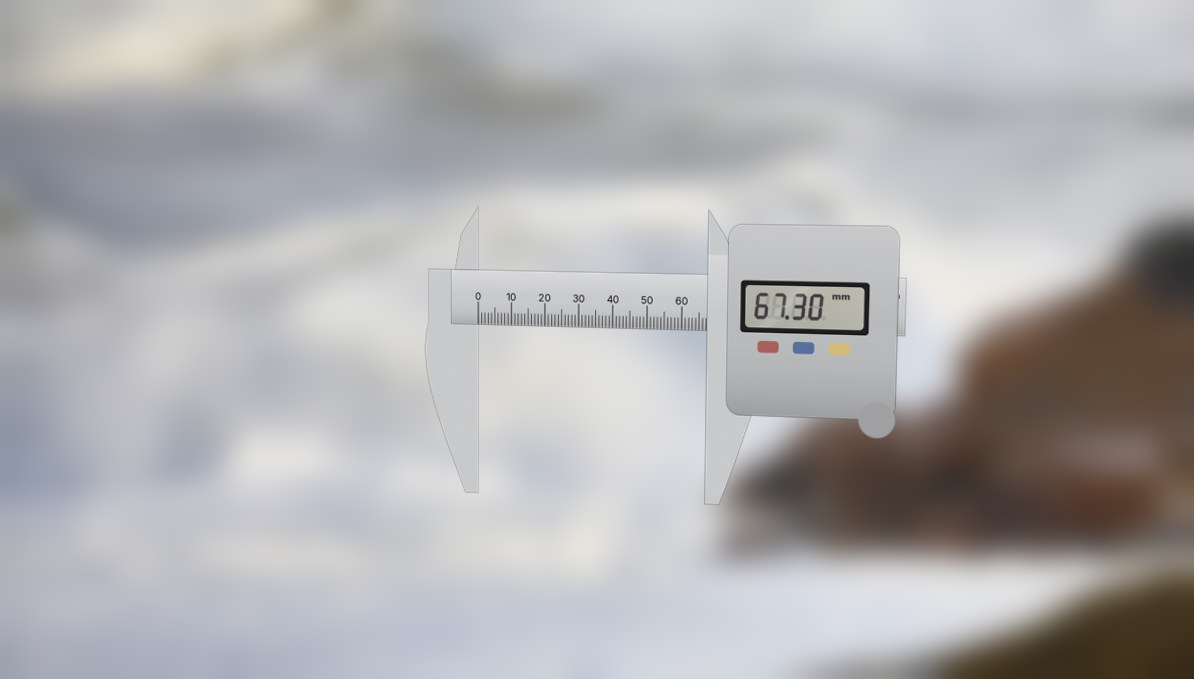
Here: **67.30** mm
